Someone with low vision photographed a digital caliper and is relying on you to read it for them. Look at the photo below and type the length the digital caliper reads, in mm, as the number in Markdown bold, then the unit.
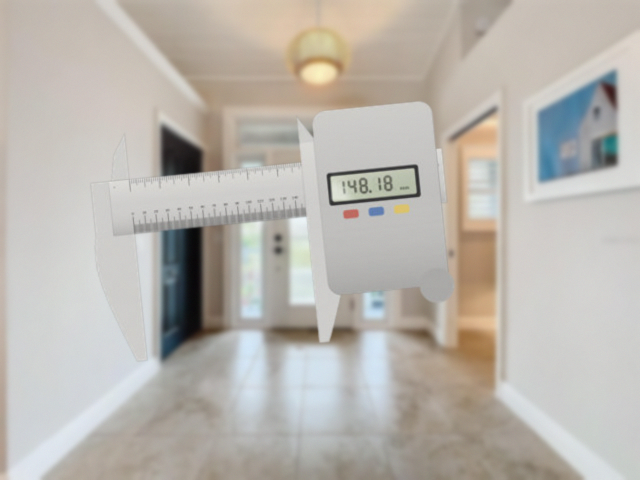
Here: **148.18** mm
